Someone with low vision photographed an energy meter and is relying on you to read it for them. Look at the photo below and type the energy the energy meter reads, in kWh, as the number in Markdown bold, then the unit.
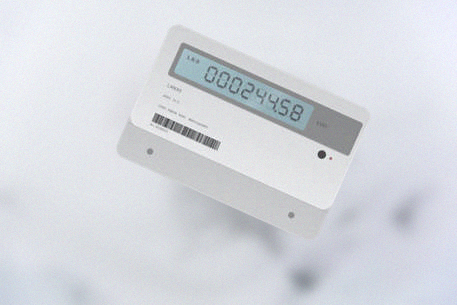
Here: **244.58** kWh
